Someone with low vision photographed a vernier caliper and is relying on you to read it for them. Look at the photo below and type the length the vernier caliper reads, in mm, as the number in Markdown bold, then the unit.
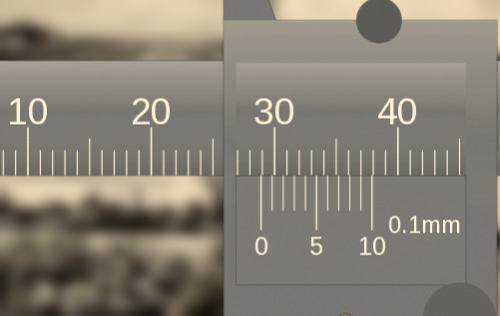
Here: **28.9** mm
